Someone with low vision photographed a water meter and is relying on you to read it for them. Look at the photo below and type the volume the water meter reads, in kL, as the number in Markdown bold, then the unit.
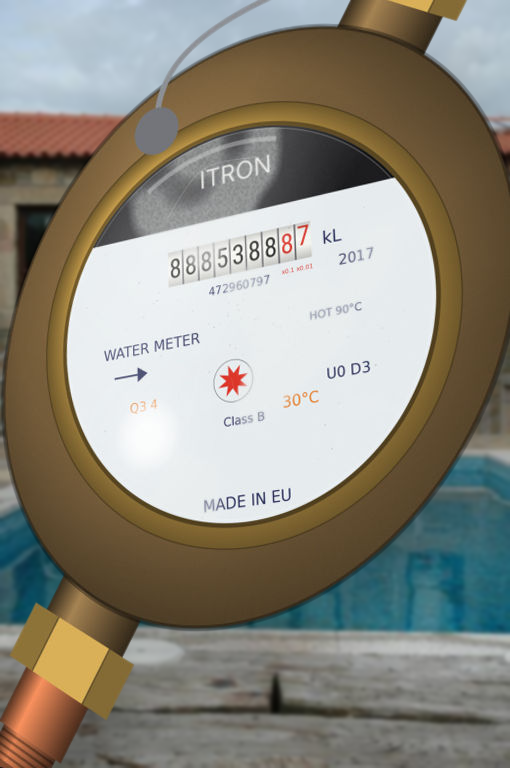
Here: **8885388.87** kL
